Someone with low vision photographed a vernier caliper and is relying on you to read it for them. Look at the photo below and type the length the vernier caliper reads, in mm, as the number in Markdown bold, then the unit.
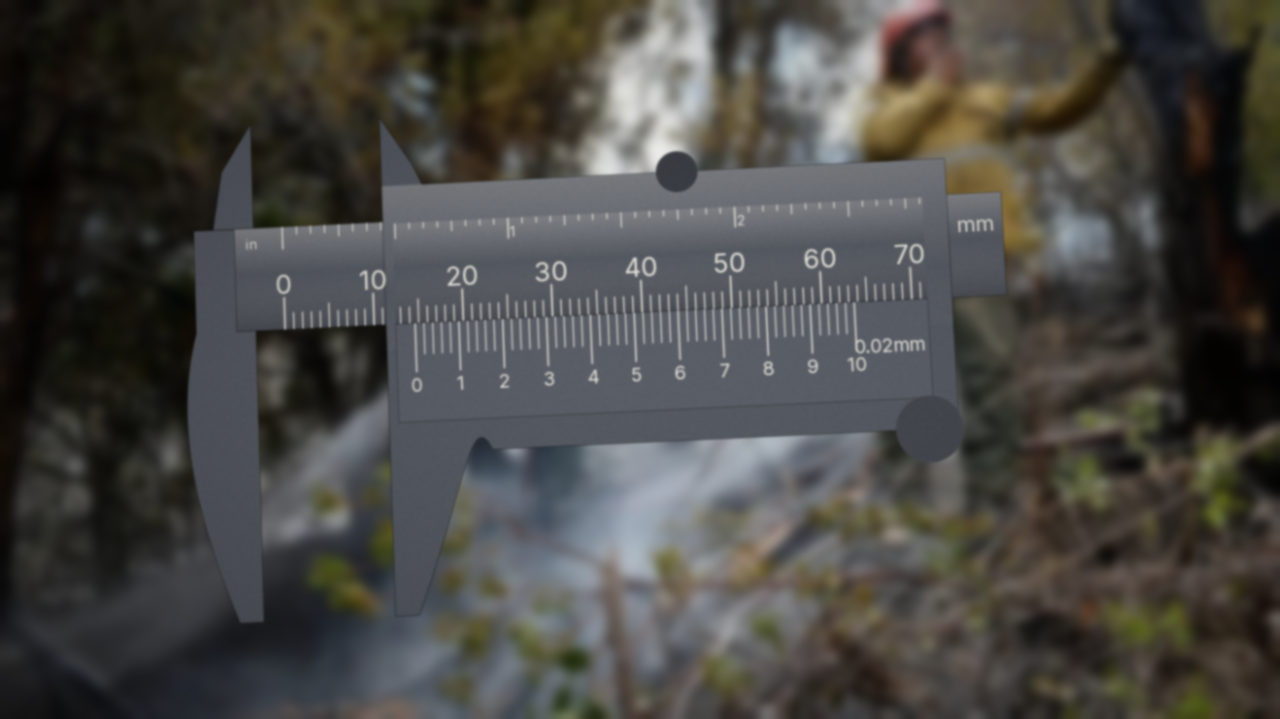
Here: **14.6** mm
